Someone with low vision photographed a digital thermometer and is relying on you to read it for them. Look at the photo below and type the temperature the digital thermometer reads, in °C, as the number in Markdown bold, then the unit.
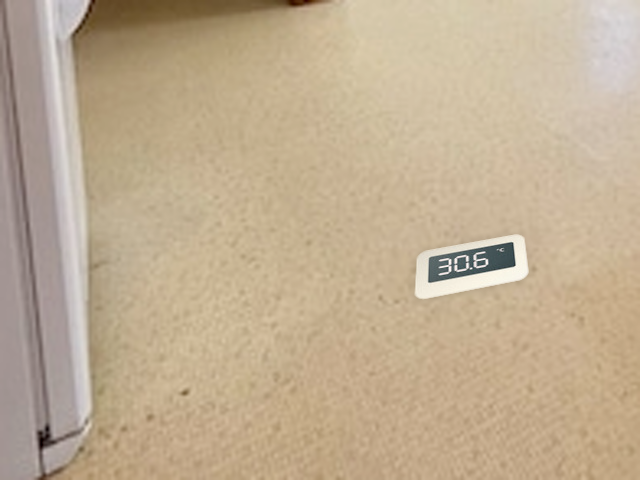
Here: **30.6** °C
